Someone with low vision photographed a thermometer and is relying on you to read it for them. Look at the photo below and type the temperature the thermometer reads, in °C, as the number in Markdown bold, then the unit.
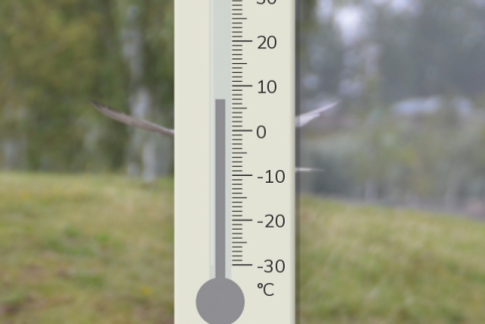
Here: **7** °C
